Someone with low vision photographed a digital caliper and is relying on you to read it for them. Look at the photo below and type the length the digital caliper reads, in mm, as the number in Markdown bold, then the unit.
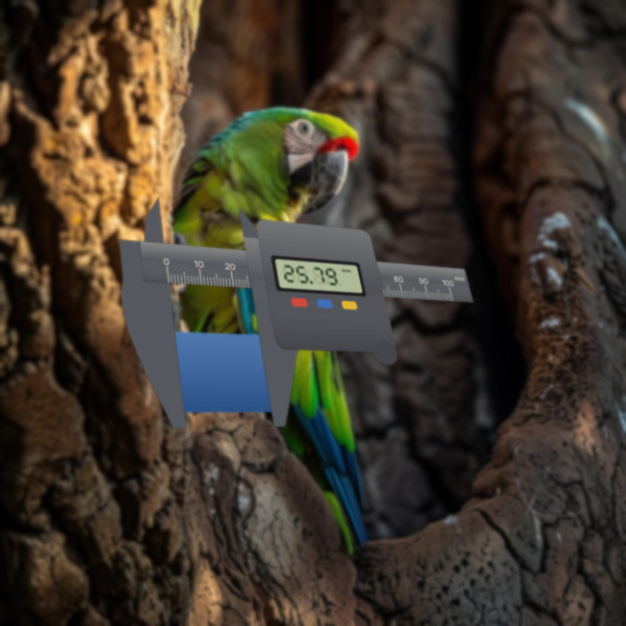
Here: **25.79** mm
